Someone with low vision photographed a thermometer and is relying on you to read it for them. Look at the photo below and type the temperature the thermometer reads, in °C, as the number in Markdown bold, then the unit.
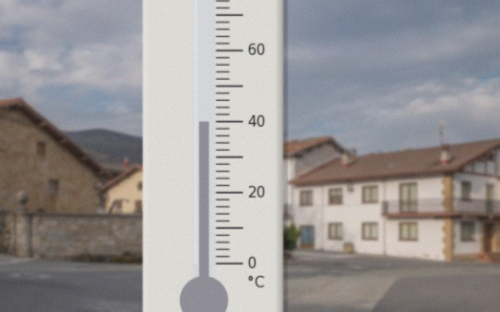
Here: **40** °C
